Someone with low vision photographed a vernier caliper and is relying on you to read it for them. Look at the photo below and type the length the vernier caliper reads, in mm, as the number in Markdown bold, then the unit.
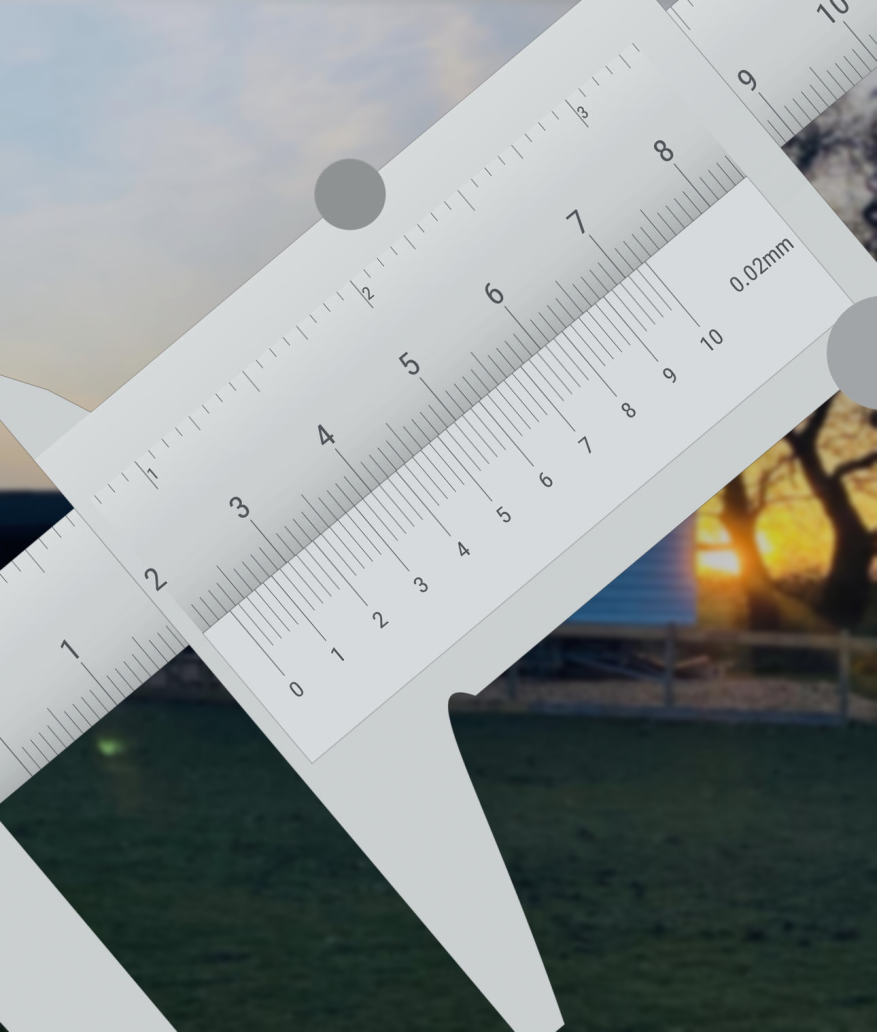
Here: **23.3** mm
